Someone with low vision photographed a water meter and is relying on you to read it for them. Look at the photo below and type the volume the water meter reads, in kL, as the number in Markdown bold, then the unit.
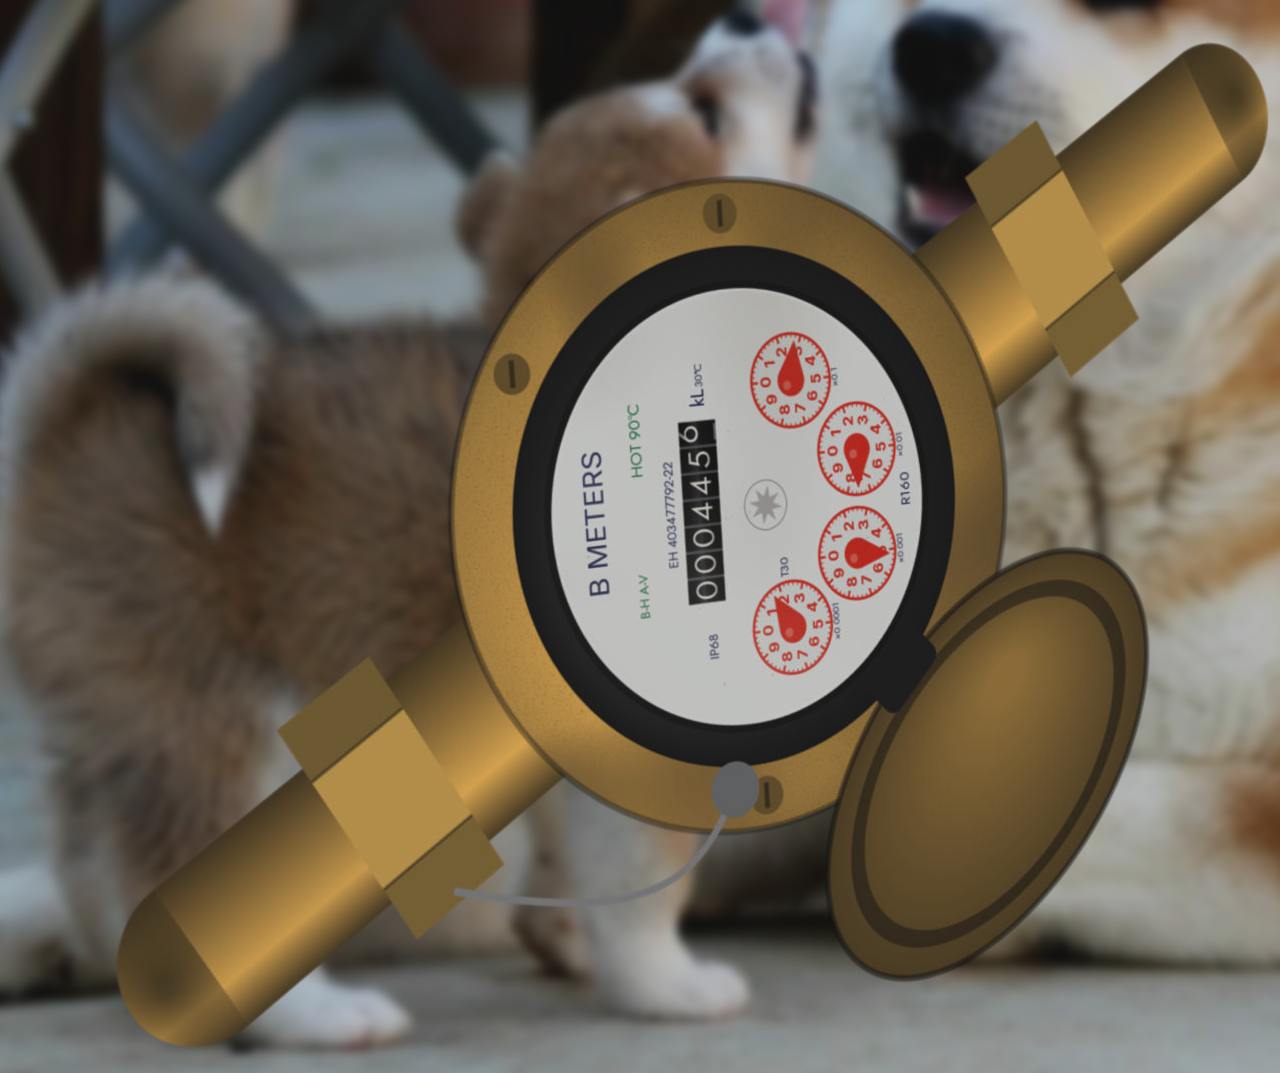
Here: **4456.2751** kL
